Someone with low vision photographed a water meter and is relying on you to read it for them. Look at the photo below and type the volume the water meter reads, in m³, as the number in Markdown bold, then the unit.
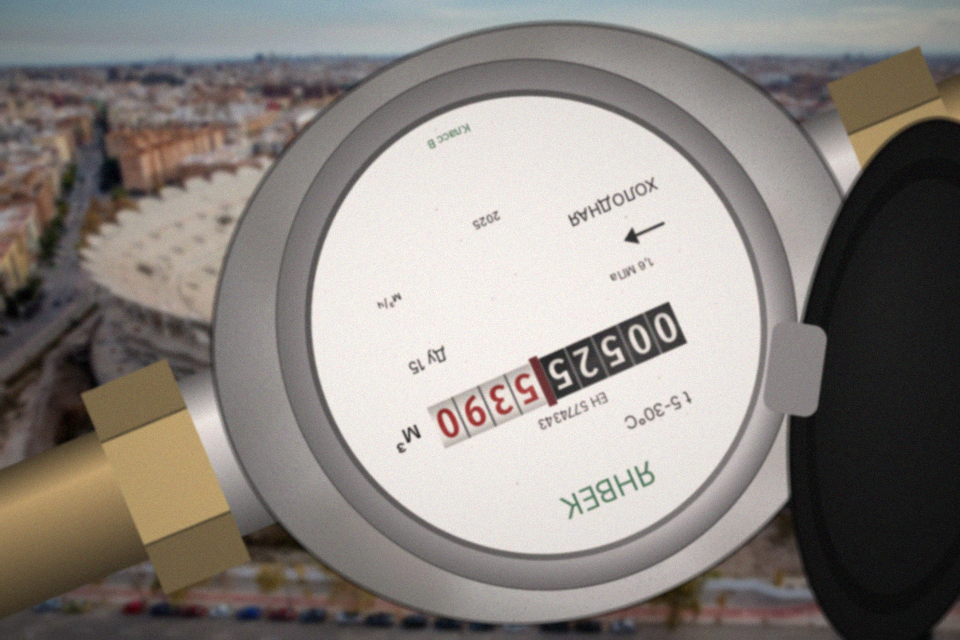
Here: **525.5390** m³
